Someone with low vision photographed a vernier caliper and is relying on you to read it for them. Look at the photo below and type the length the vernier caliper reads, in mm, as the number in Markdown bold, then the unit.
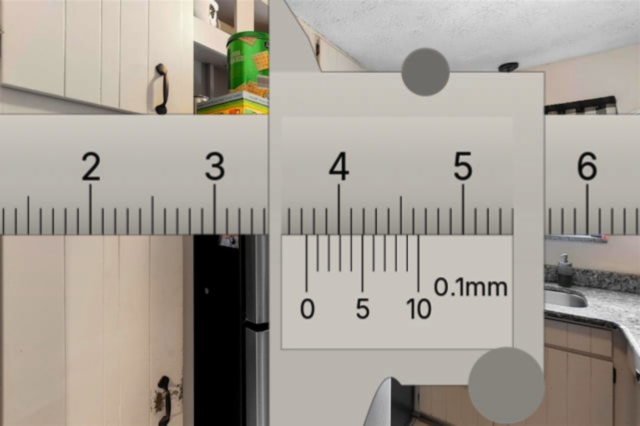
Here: **37.4** mm
